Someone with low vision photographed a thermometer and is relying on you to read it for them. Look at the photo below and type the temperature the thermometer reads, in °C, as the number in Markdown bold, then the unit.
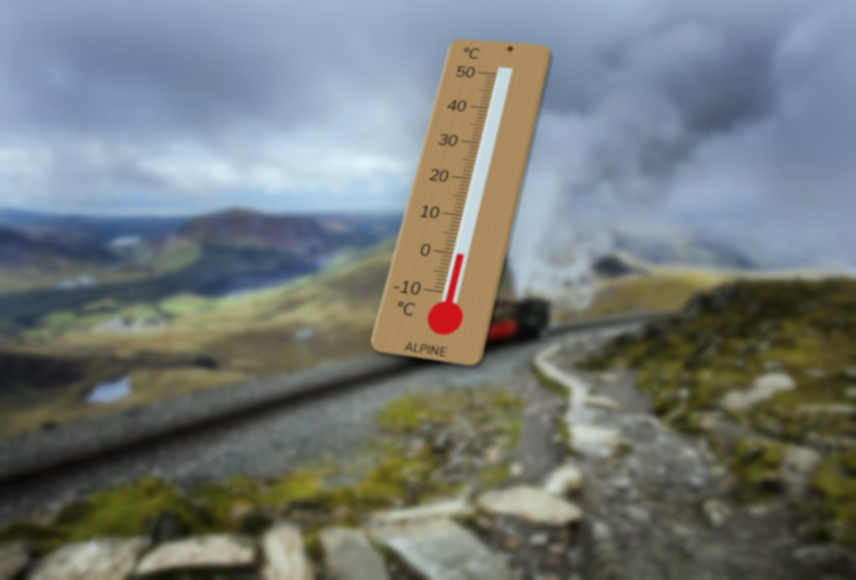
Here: **0** °C
